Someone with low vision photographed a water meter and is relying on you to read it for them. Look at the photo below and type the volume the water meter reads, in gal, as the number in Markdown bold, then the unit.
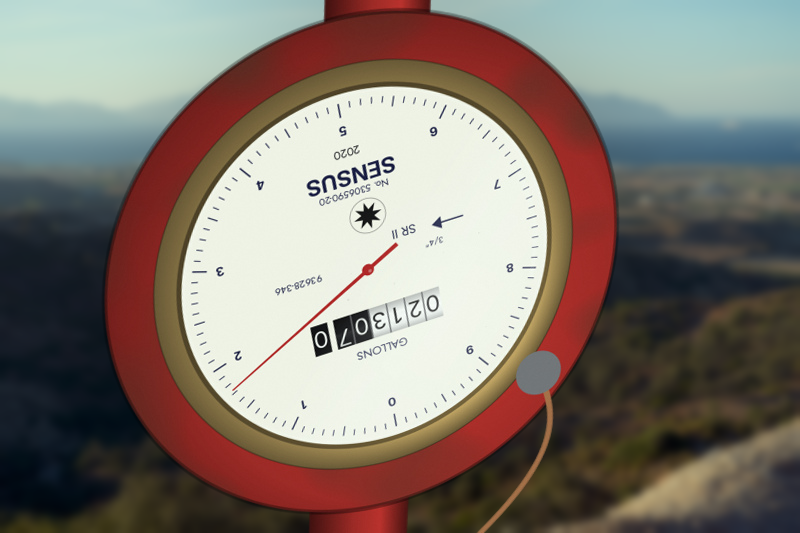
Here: **213071.7** gal
